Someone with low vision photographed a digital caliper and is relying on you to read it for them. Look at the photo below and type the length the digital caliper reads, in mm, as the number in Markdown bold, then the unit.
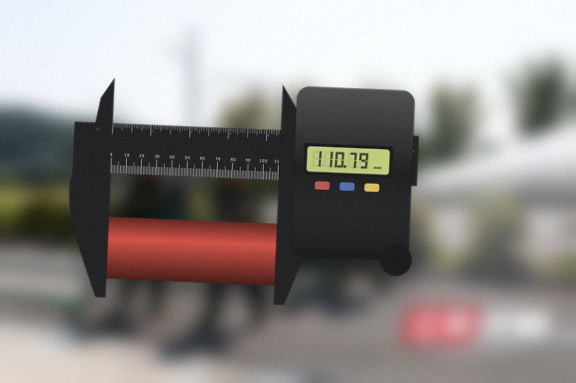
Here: **110.79** mm
